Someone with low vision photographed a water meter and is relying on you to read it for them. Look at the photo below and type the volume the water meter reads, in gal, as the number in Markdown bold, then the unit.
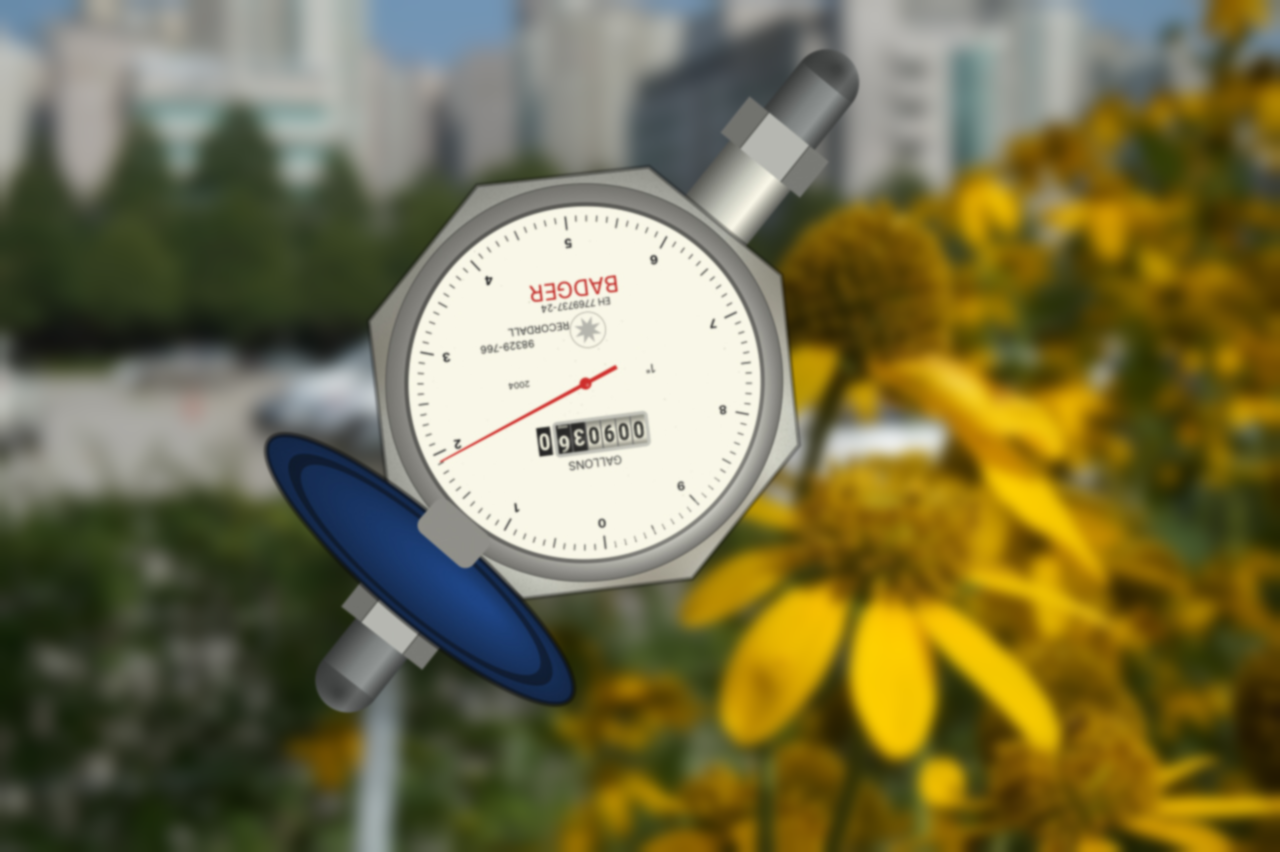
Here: **90361.9** gal
